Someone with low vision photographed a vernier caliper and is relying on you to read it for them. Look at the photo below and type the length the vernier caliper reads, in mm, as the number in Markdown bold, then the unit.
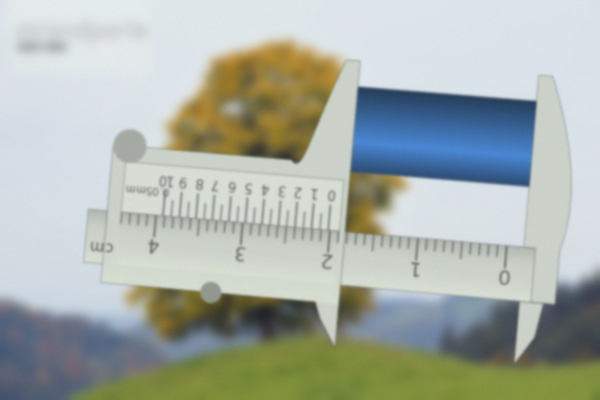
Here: **20.2** mm
